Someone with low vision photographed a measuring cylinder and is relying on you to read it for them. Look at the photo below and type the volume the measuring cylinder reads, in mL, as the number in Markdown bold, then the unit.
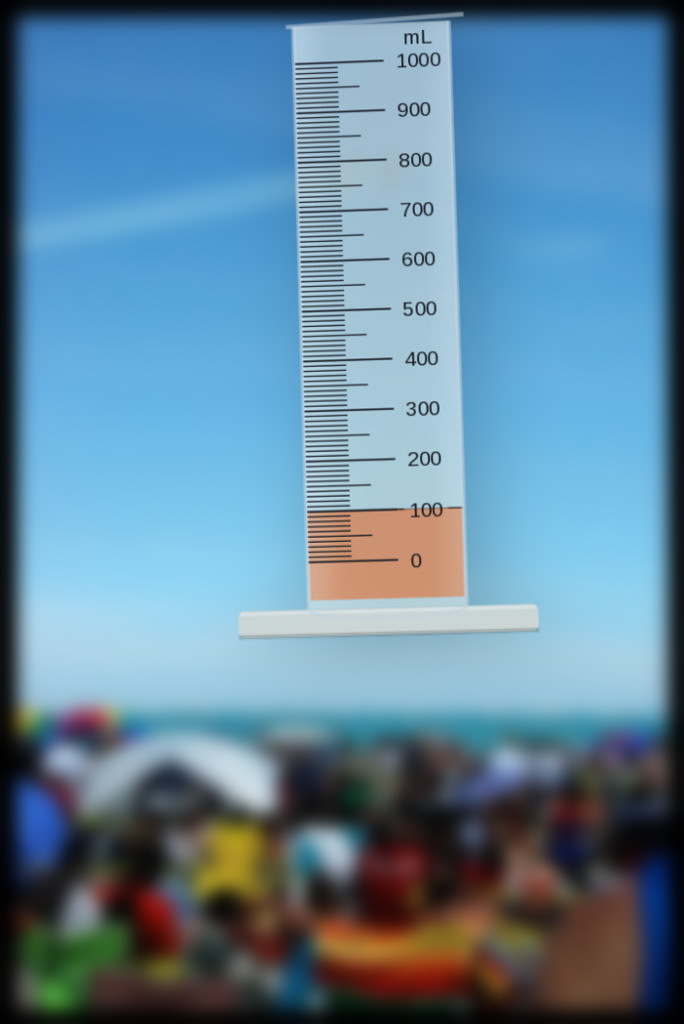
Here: **100** mL
